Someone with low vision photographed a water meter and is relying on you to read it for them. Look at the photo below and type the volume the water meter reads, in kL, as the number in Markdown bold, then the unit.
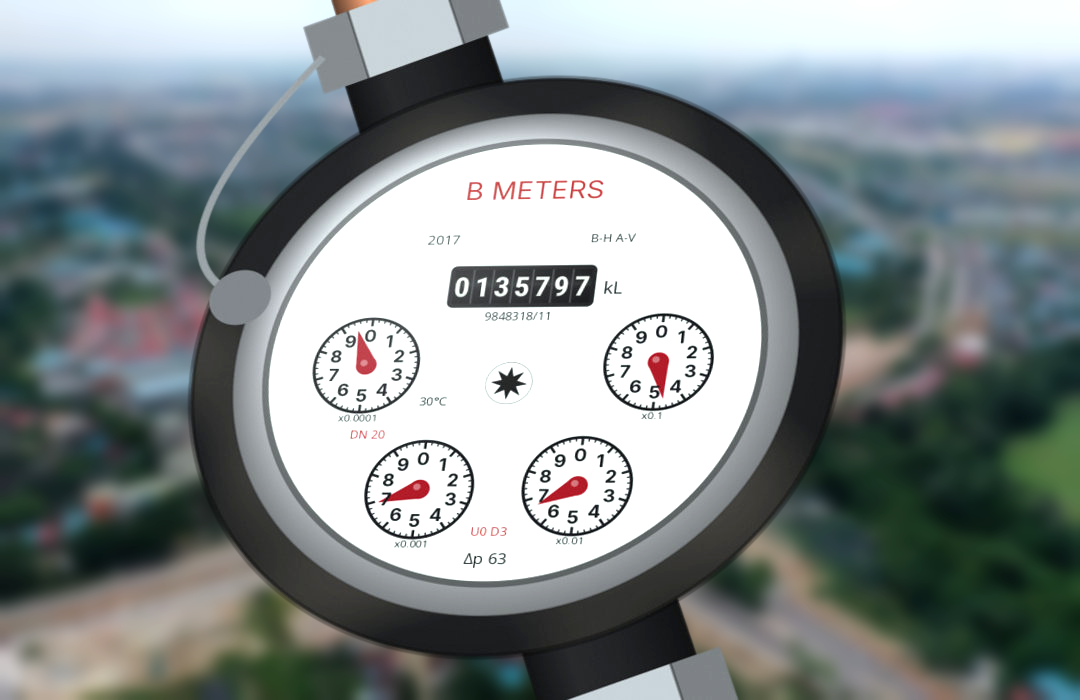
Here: **135797.4669** kL
